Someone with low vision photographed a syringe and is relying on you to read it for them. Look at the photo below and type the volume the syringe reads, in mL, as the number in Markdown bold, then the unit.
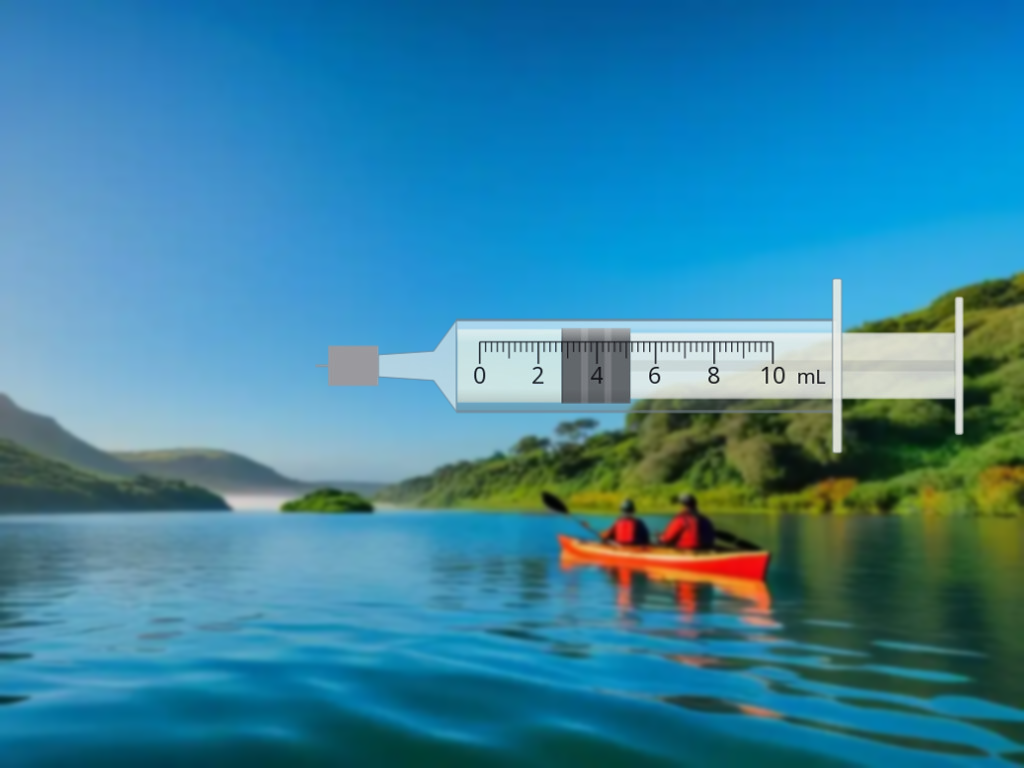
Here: **2.8** mL
